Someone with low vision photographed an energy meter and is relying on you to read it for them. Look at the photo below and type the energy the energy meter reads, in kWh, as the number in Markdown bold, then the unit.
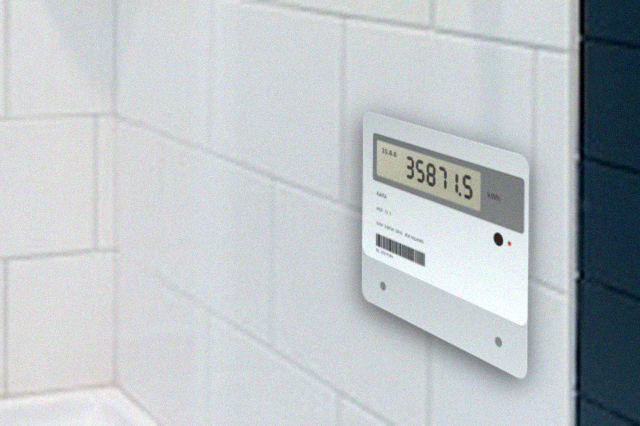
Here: **35871.5** kWh
